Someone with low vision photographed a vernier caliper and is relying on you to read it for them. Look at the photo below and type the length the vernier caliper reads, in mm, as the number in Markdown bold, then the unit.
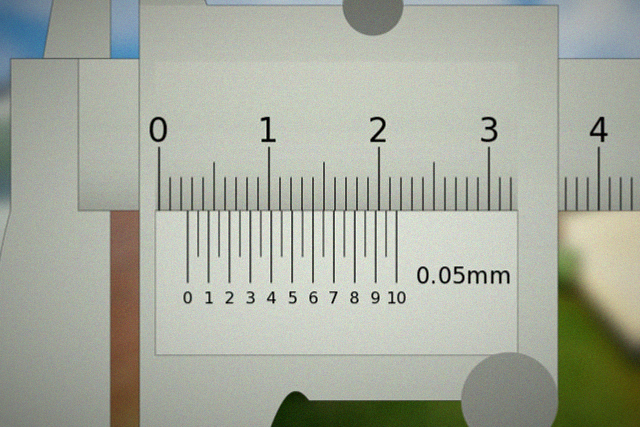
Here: **2.6** mm
